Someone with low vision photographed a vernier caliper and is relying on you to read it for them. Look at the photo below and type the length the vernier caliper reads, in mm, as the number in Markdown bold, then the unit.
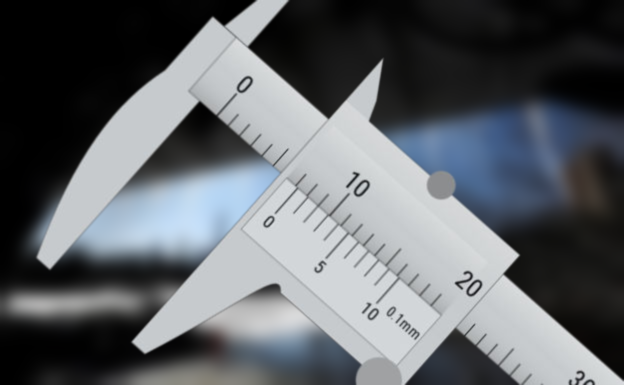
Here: **7.2** mm
